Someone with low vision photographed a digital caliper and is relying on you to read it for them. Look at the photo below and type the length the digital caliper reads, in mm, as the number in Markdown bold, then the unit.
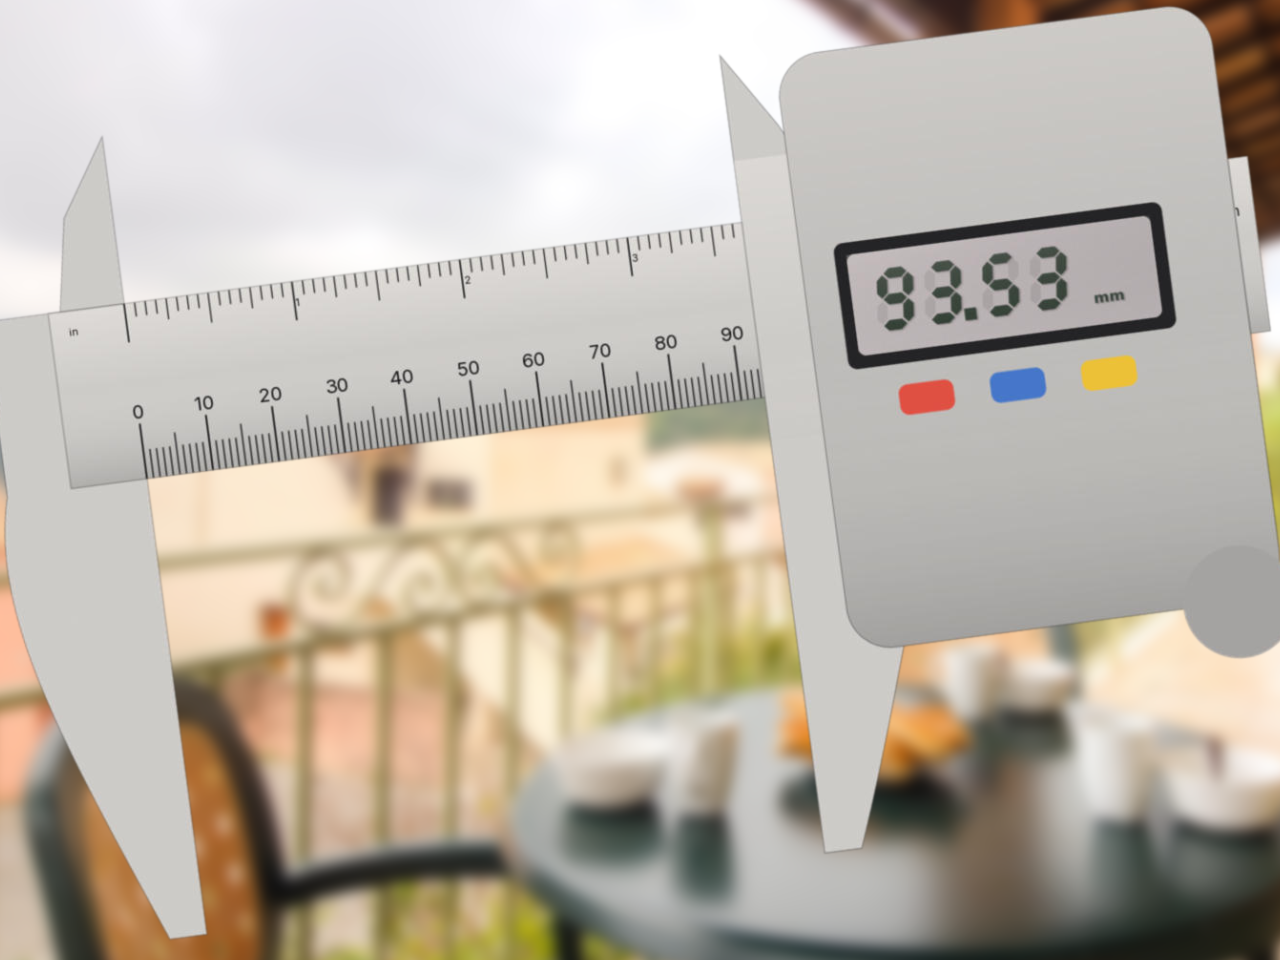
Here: **93.53** mm
